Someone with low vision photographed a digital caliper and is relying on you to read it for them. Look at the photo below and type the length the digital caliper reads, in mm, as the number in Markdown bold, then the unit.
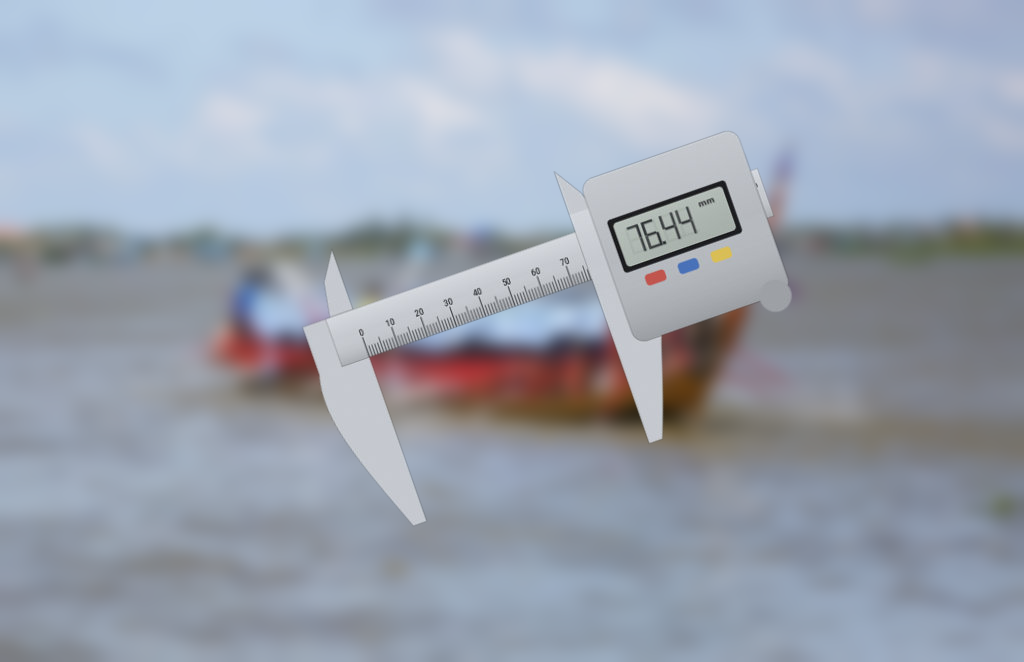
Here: **76.44** mm
